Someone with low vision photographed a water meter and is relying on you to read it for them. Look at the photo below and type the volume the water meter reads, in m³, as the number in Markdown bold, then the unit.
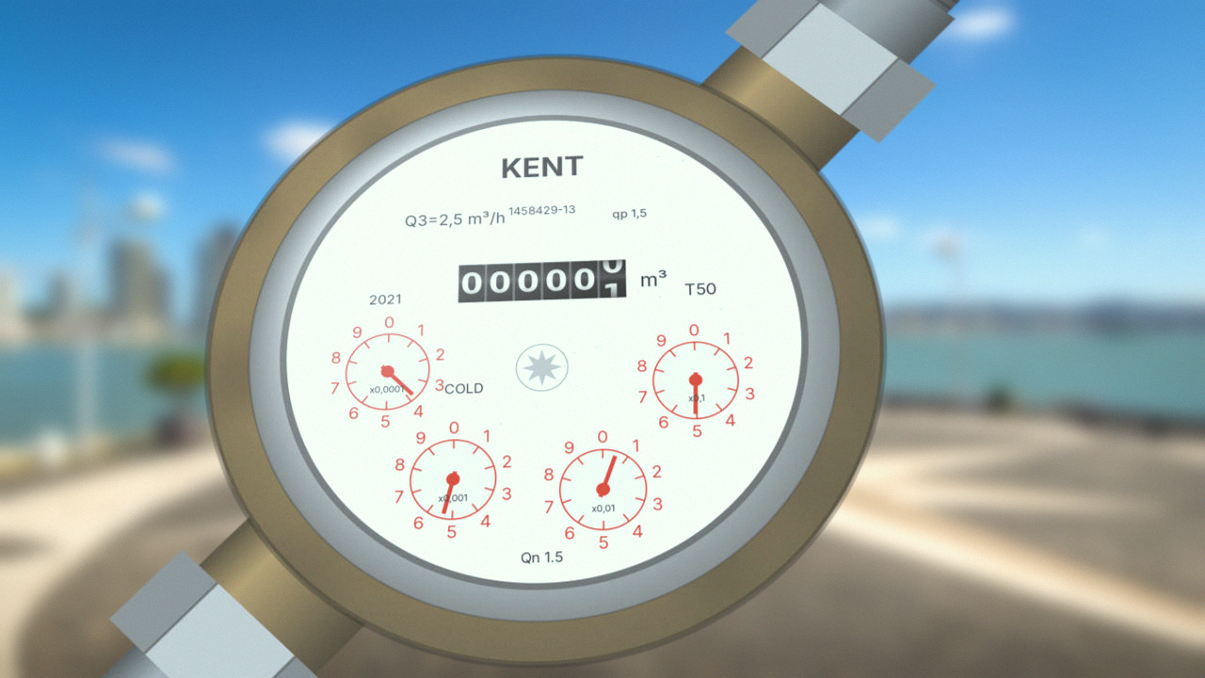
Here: **0.5053** m³
